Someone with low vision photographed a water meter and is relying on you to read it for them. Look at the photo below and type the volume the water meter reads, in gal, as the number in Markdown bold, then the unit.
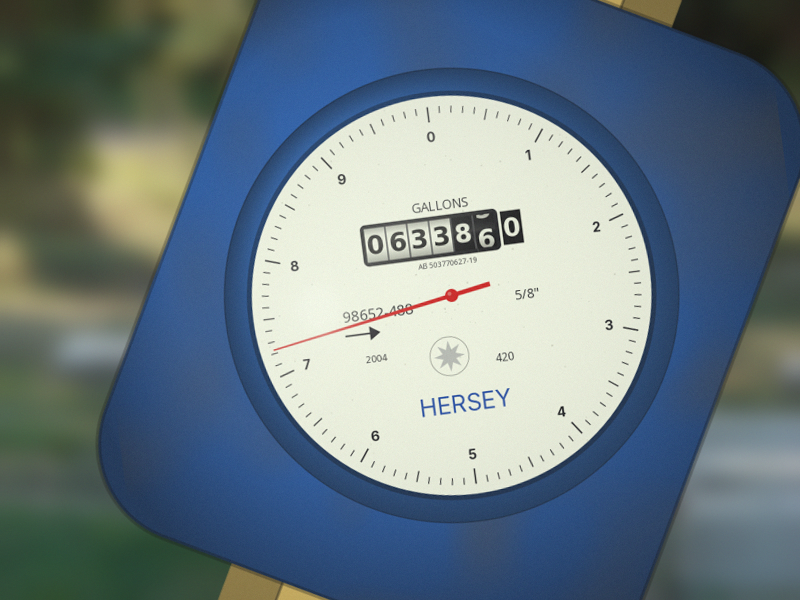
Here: **633857.2** gal
